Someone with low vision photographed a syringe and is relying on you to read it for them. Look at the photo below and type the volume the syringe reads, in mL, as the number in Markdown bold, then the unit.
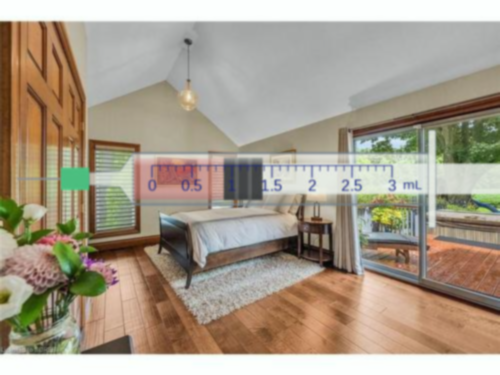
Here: **0.9** mL
